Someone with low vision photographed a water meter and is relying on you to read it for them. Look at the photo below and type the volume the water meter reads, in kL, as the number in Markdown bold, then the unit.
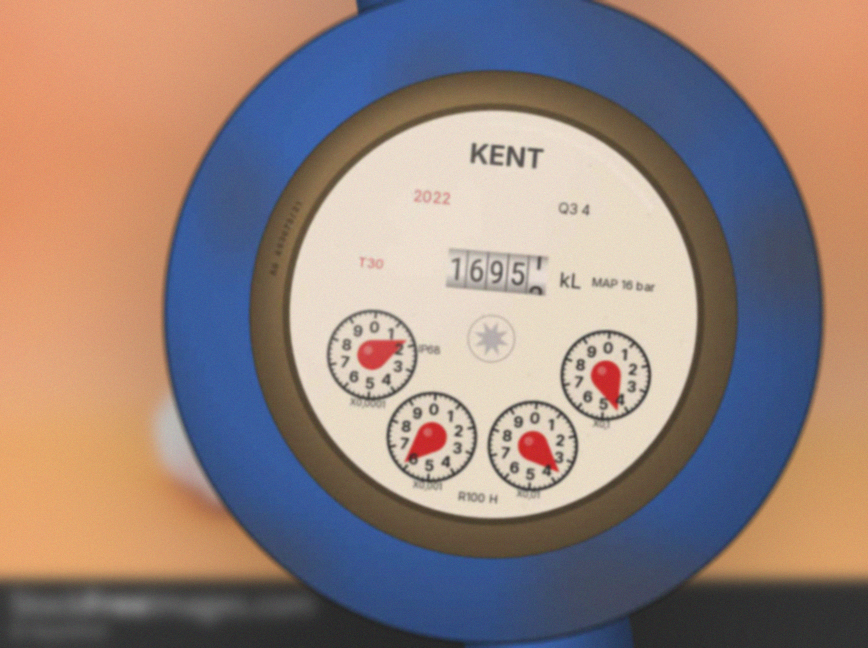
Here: **16951.4361** kL
